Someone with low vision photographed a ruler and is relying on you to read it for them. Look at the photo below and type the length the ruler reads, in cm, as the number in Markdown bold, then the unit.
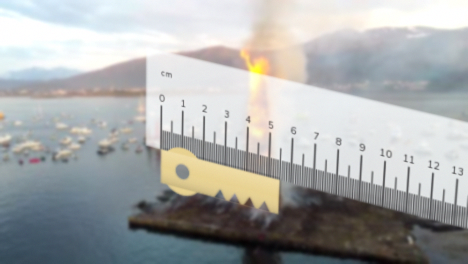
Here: **5.5** cm
